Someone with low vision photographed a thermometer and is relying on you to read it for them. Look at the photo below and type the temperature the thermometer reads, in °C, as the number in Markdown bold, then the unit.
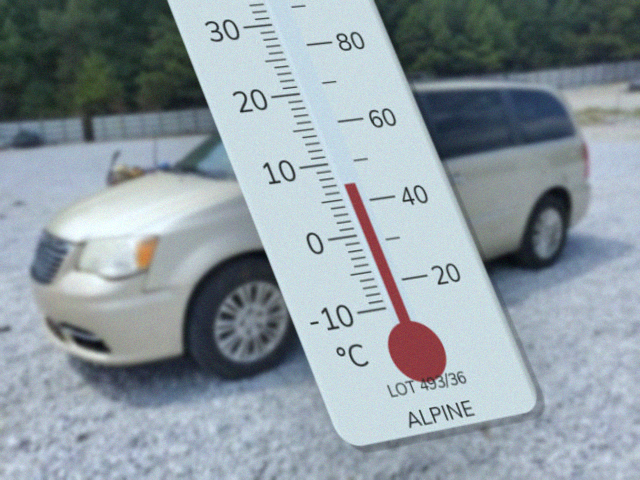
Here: **7** °C
